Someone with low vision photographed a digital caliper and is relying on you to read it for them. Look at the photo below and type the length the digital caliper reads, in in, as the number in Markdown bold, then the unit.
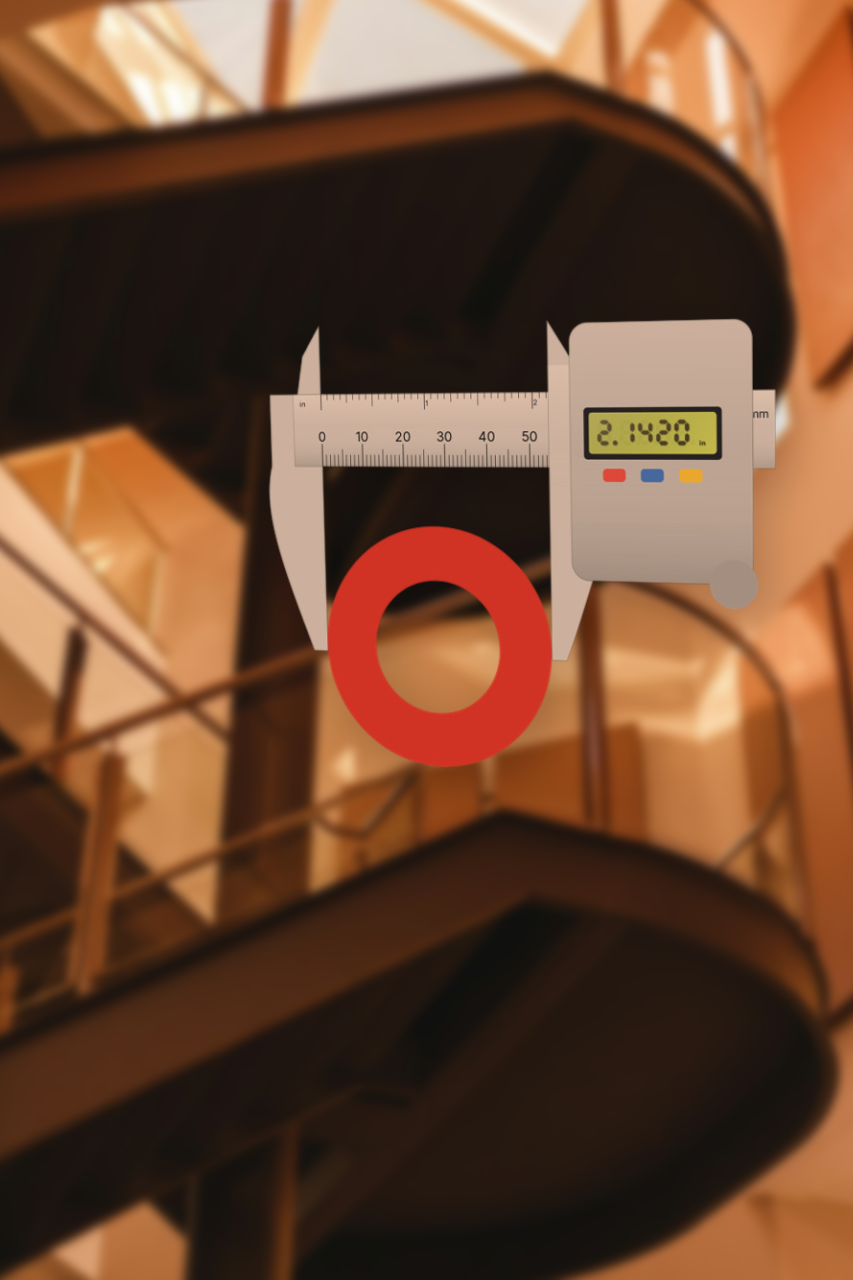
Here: **2.1420** in
